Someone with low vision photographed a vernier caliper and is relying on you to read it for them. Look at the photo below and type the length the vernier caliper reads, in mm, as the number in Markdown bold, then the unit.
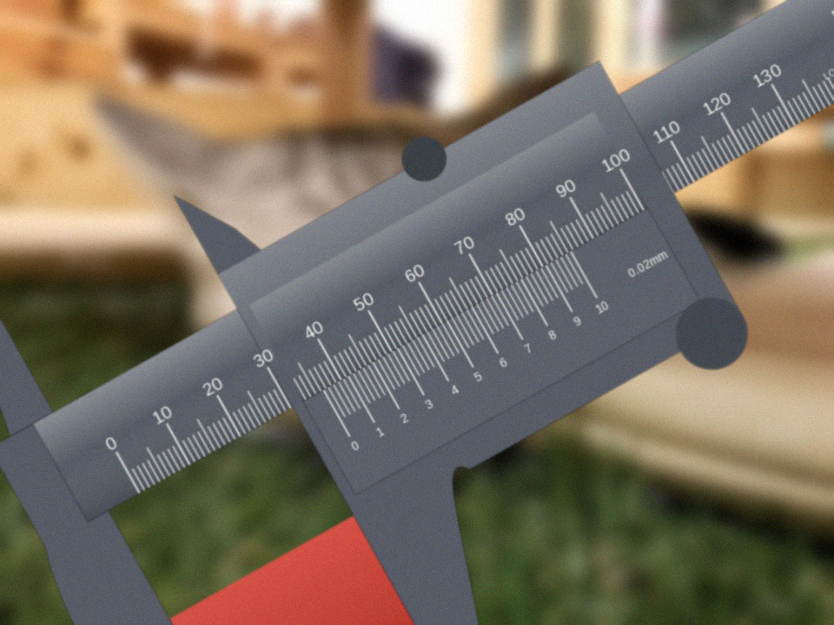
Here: **36.5** mm
